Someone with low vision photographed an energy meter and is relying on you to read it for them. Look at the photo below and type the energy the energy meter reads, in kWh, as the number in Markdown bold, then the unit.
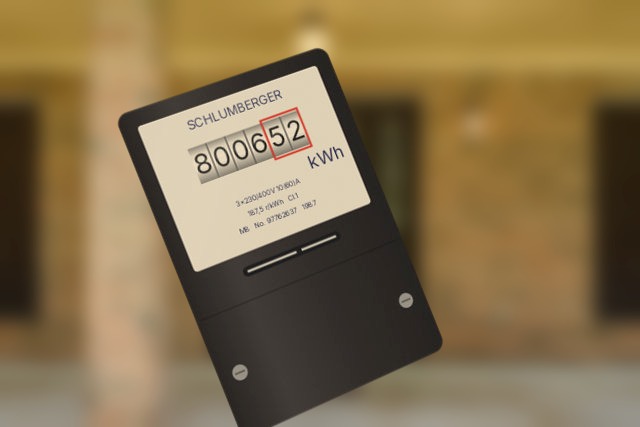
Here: **8006.52** kWh
